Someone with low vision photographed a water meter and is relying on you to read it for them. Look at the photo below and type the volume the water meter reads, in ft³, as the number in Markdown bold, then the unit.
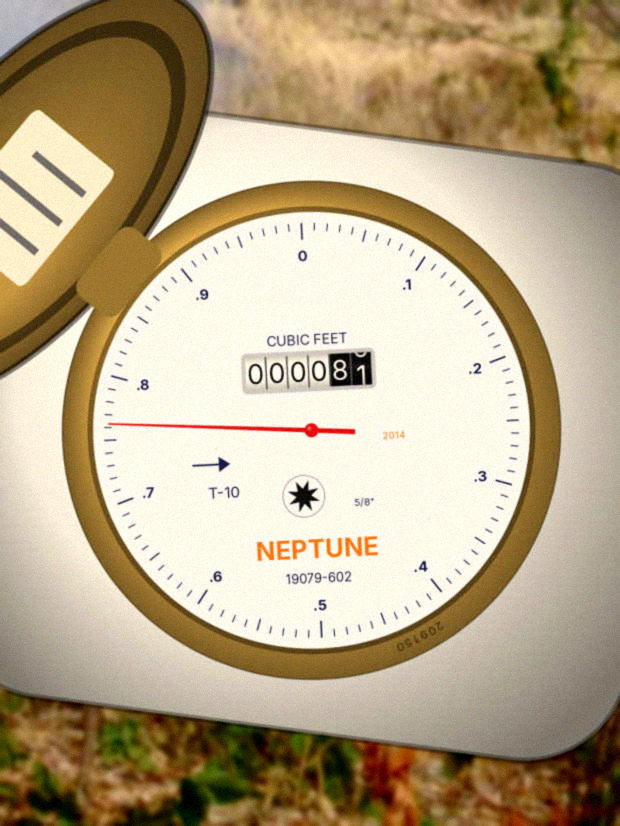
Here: **80.76** ft³
